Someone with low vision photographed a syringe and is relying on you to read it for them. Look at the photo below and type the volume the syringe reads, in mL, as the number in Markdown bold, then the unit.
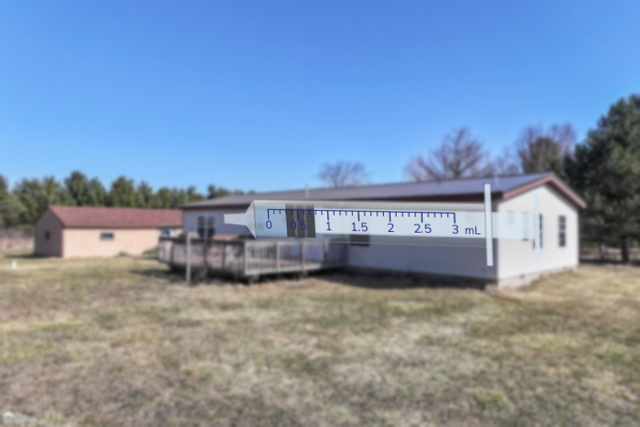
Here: **0.3** mL
